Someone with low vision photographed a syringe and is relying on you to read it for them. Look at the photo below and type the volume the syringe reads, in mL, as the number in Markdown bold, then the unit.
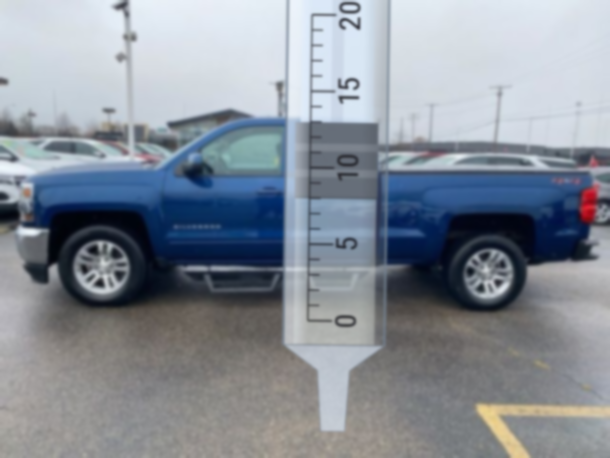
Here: **8** mL
